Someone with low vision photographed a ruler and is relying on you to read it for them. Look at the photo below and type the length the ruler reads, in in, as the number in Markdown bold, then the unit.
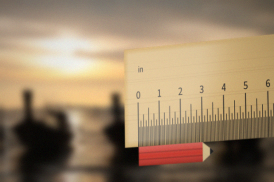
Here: **3.5** in
